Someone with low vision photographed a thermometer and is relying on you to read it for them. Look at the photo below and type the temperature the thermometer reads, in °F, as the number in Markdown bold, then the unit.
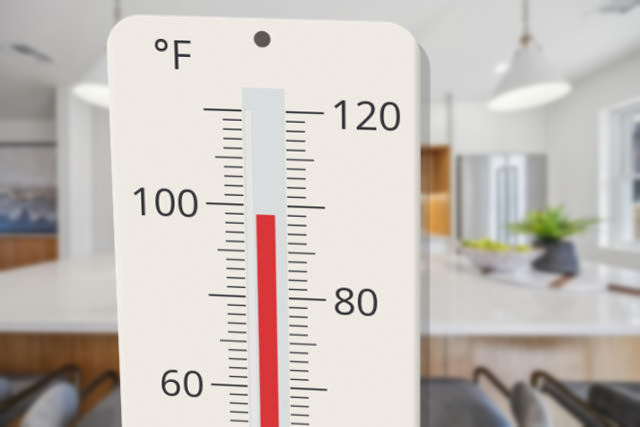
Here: **98** °F
